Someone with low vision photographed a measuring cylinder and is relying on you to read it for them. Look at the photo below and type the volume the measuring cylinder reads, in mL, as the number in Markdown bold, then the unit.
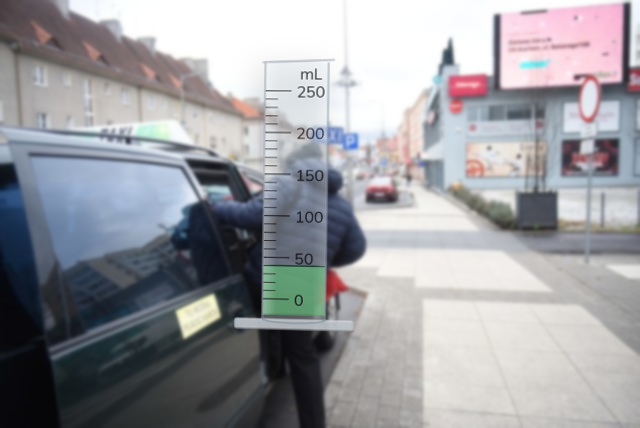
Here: **40** mL
